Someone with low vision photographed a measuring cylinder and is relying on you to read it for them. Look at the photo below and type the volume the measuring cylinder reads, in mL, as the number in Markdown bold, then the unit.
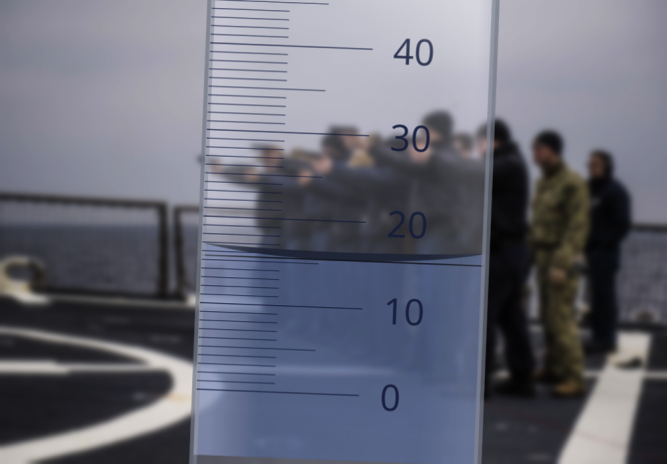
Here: **15.5** mL
